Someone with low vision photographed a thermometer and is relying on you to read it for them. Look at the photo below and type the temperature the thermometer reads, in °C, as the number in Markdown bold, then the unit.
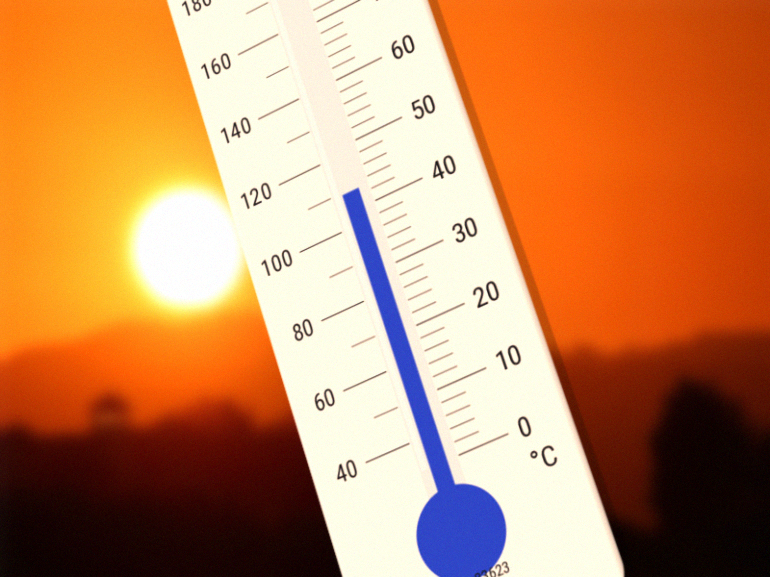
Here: **43** °C
